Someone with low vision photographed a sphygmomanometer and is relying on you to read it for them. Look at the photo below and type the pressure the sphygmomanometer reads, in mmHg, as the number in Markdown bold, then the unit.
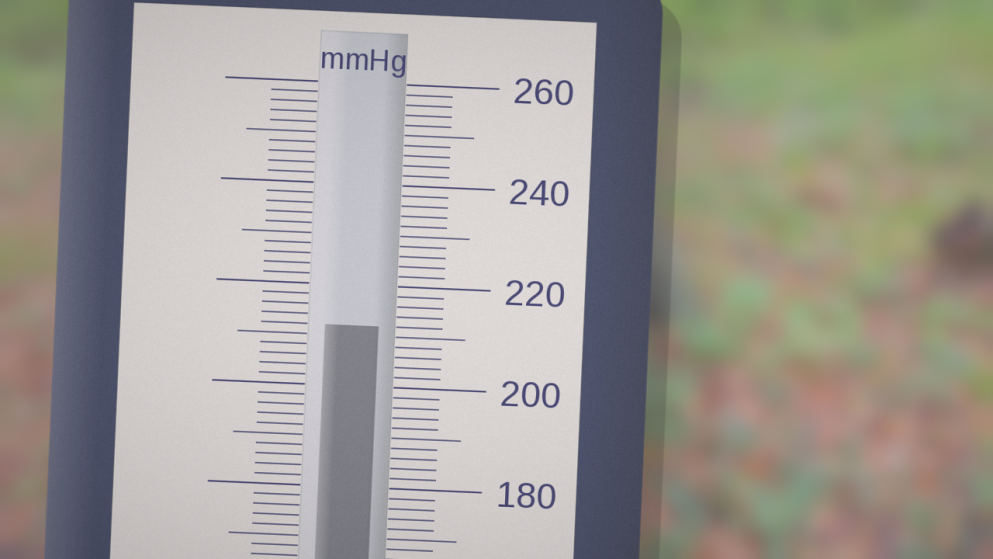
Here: **212** mmHg
